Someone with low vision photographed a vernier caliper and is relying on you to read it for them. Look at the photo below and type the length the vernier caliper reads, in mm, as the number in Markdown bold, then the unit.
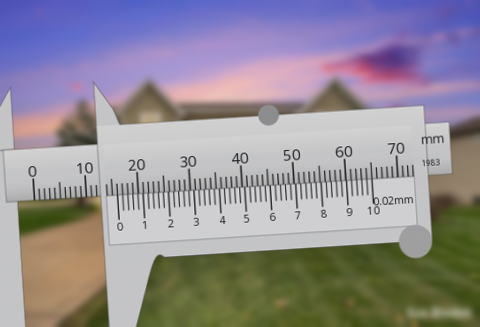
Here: **16.0** mm
